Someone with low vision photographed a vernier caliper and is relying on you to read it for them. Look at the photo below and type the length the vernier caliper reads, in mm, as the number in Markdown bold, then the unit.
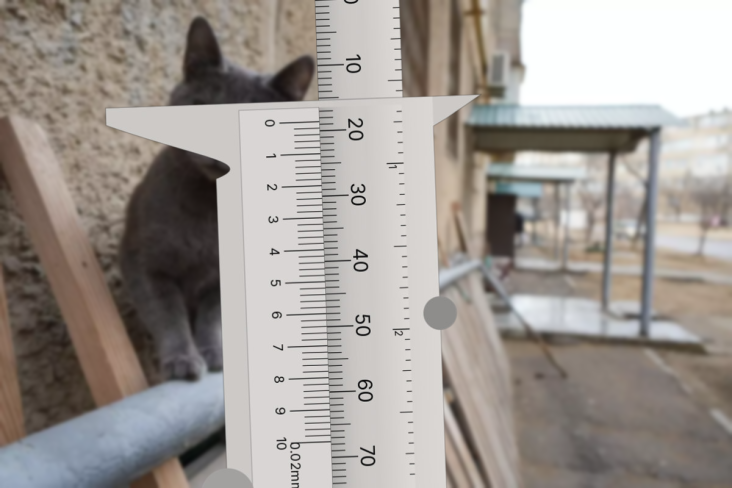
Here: **18.6** mm
